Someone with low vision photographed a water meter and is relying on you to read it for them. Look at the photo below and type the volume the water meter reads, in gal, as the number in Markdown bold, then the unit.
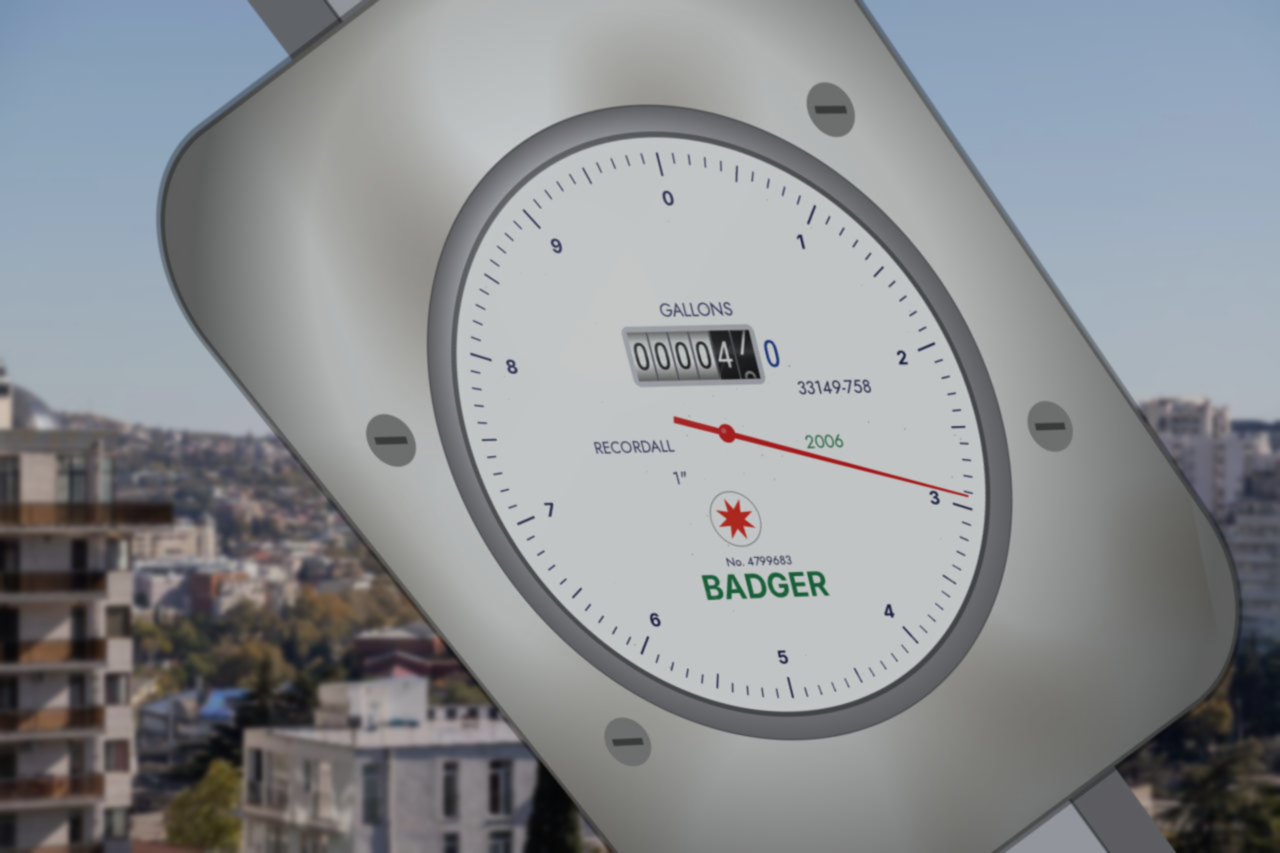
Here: **472.9** gal
